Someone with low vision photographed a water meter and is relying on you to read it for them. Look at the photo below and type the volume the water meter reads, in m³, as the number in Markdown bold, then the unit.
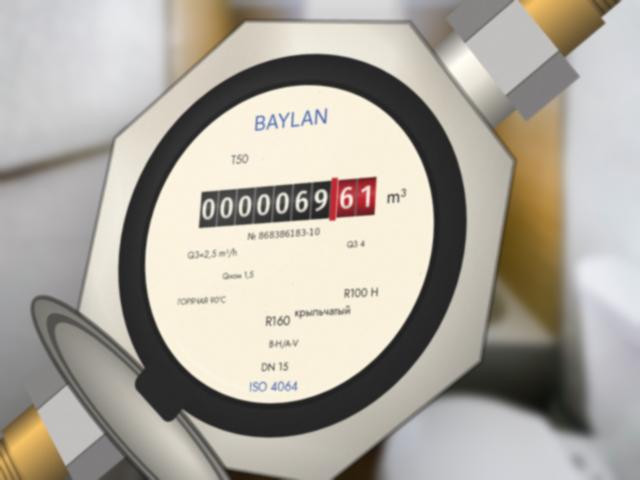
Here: **69.61** m³
